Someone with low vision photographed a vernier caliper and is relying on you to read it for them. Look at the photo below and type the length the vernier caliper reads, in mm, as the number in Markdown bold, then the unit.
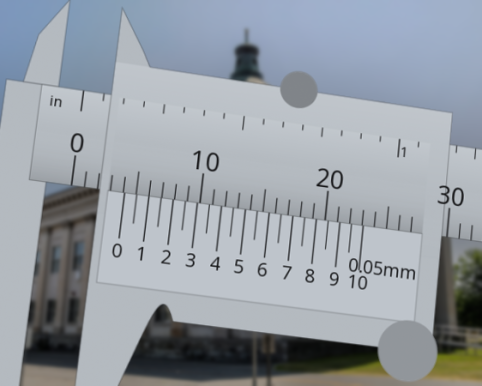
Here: **4.1** mm
